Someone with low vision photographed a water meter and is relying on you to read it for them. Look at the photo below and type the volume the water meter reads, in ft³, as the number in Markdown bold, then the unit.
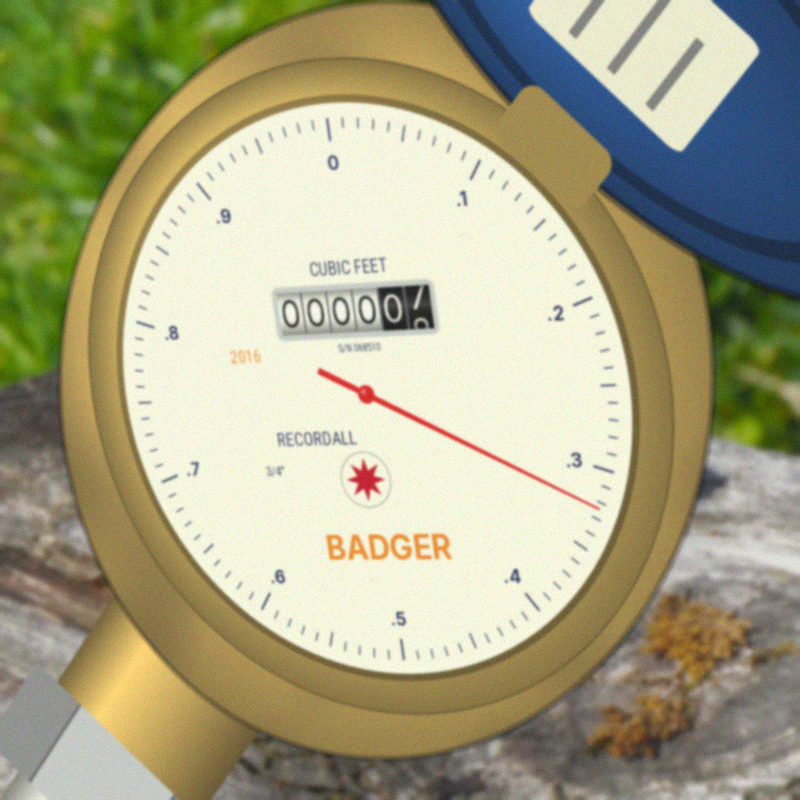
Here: **7.32** ft³
